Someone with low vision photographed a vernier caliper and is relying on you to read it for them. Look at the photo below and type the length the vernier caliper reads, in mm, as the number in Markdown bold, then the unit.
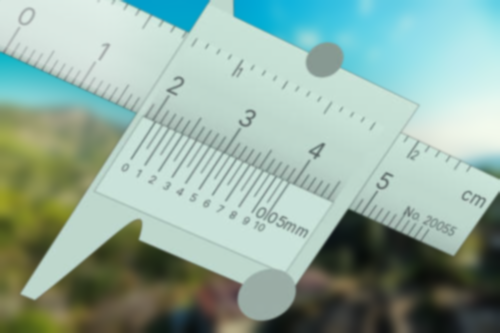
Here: **20.4** mm
